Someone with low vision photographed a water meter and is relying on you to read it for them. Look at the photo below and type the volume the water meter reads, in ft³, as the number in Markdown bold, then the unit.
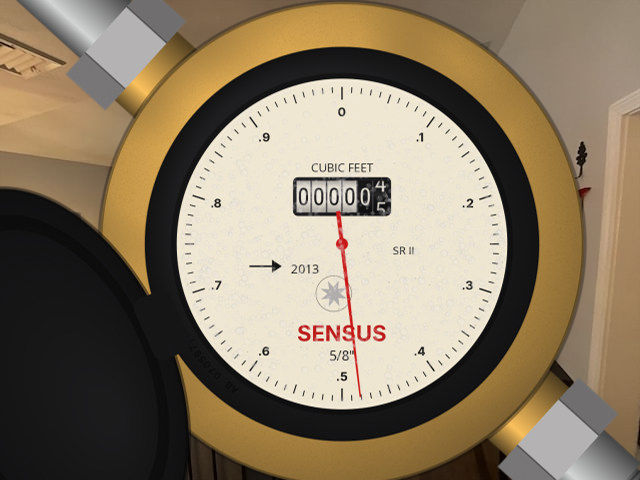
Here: **4.48** ft³
